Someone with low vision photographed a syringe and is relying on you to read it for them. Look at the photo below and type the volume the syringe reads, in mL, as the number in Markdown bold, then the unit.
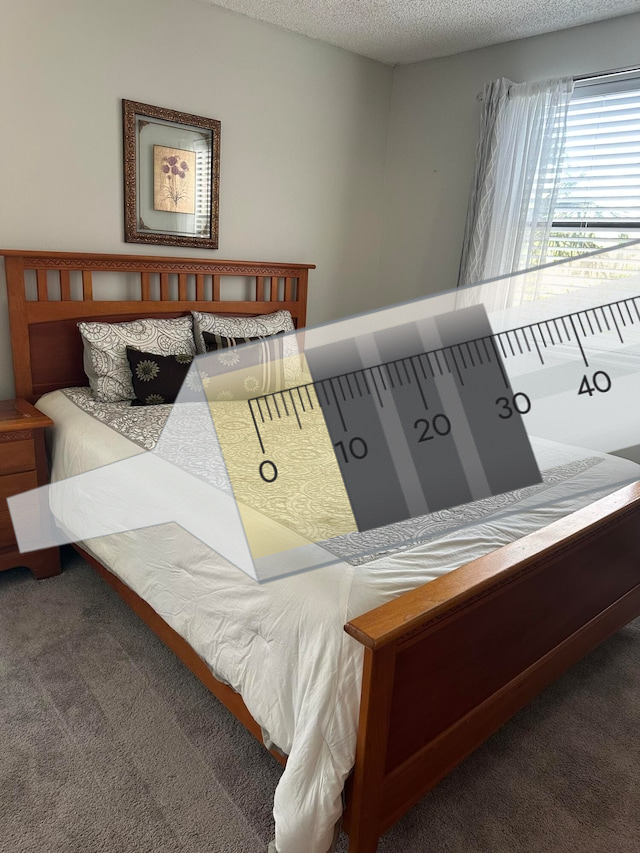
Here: **8** mL
